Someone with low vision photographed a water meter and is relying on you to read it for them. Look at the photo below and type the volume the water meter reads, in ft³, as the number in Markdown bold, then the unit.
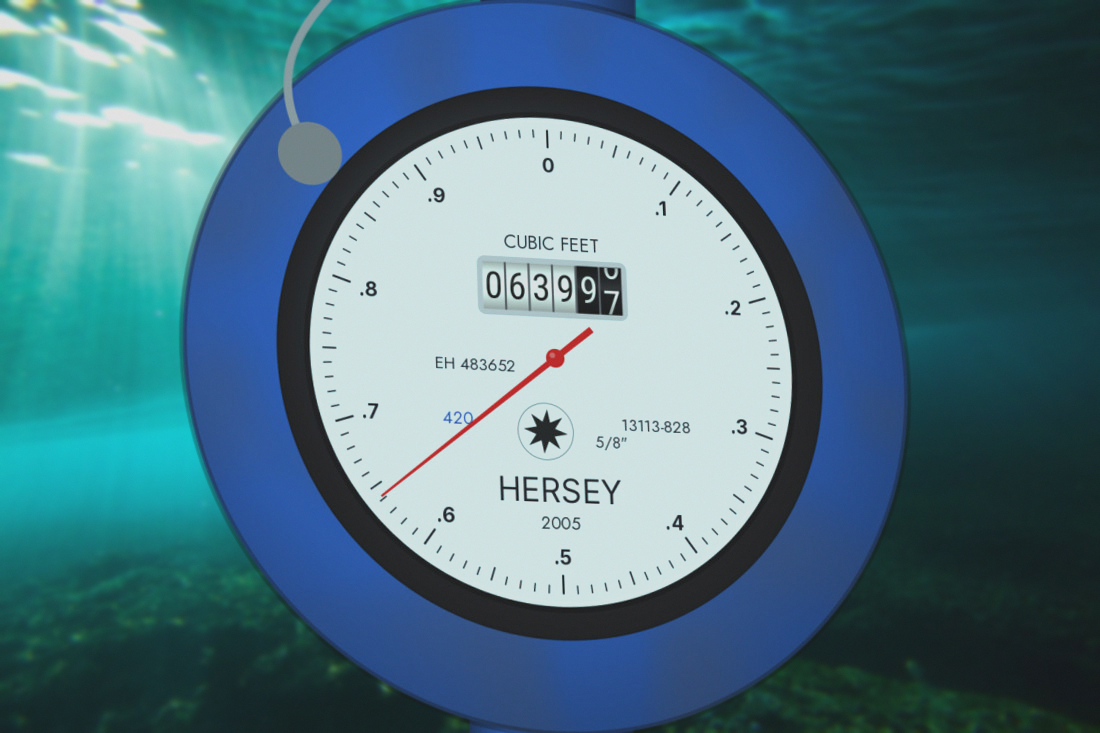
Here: **63996.64** ft³
